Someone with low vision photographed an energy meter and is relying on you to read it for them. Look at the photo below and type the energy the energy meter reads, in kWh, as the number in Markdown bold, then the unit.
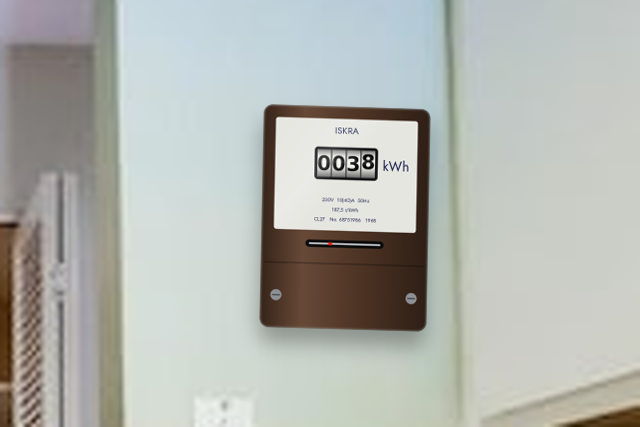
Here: **38** kWh
